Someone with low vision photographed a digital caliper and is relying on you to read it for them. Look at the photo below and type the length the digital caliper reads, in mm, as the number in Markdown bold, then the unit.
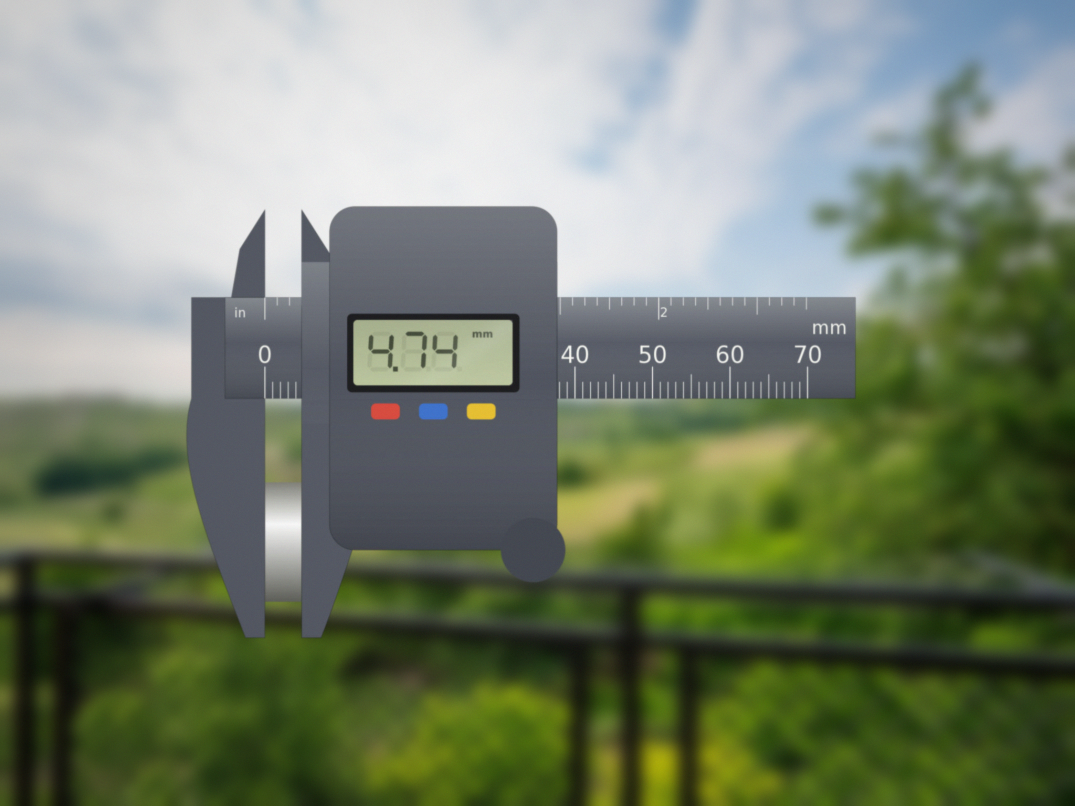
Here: **4.74** mm
